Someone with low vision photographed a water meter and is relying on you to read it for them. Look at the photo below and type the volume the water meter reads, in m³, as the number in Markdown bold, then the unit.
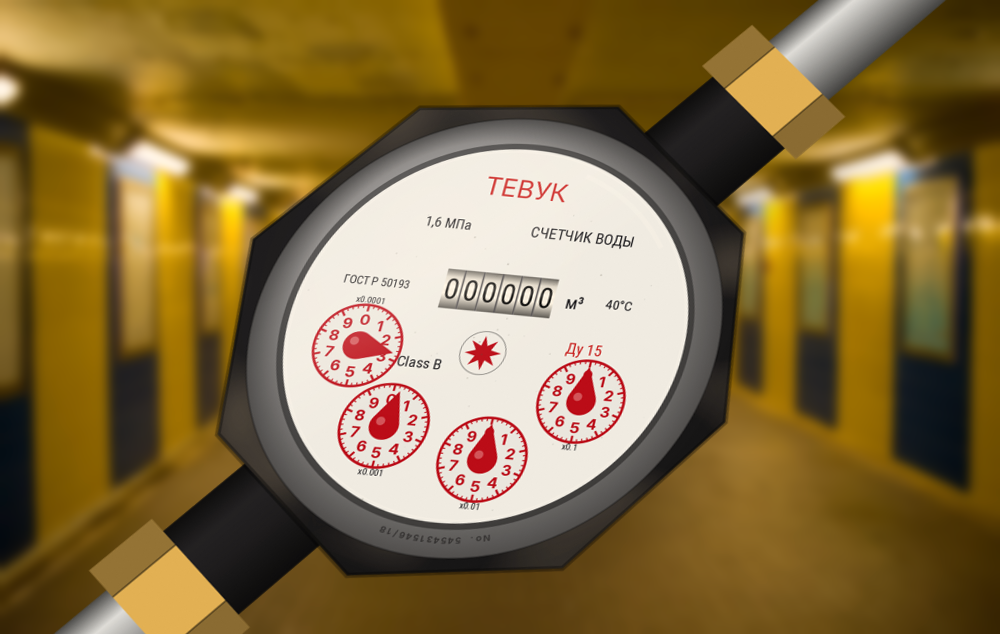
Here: **0.0002** m³
